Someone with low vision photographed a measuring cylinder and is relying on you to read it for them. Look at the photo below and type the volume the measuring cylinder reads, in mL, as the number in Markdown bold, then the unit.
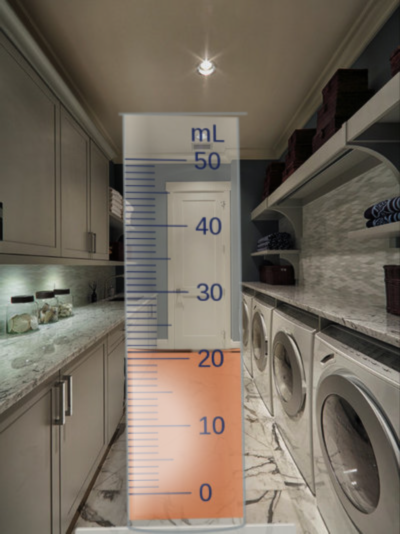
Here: **21** mL
